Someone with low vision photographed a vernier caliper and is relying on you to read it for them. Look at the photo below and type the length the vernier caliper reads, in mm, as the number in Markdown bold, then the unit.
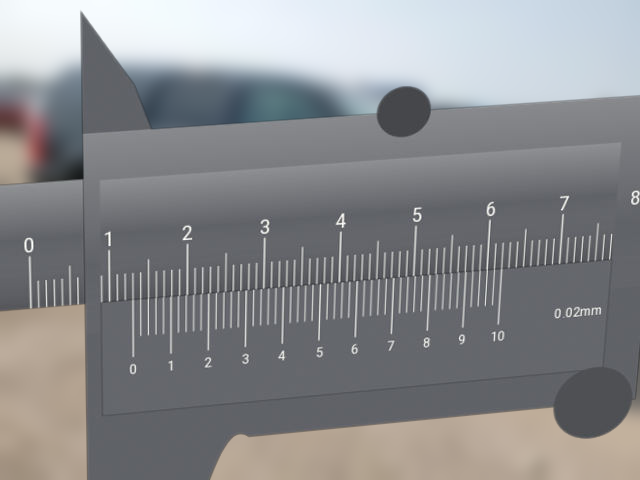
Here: **13.0** mm
